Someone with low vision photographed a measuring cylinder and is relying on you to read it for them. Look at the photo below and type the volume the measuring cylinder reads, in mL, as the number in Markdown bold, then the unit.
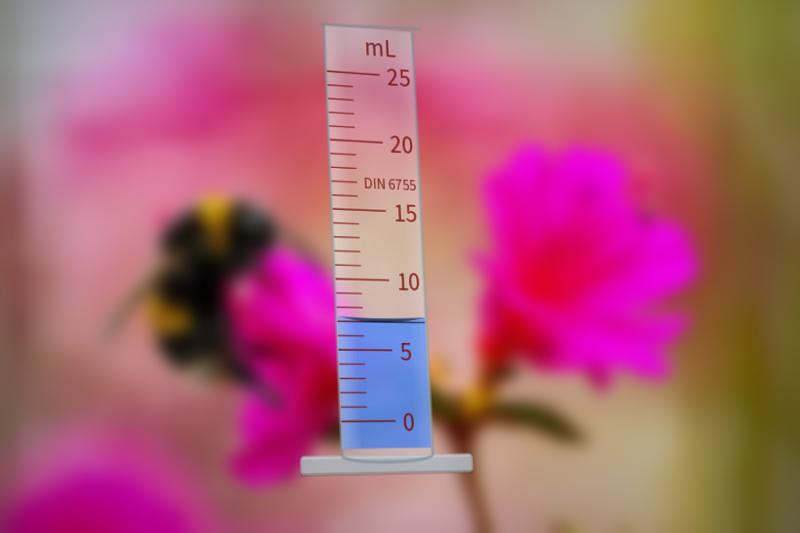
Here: **7** mL
